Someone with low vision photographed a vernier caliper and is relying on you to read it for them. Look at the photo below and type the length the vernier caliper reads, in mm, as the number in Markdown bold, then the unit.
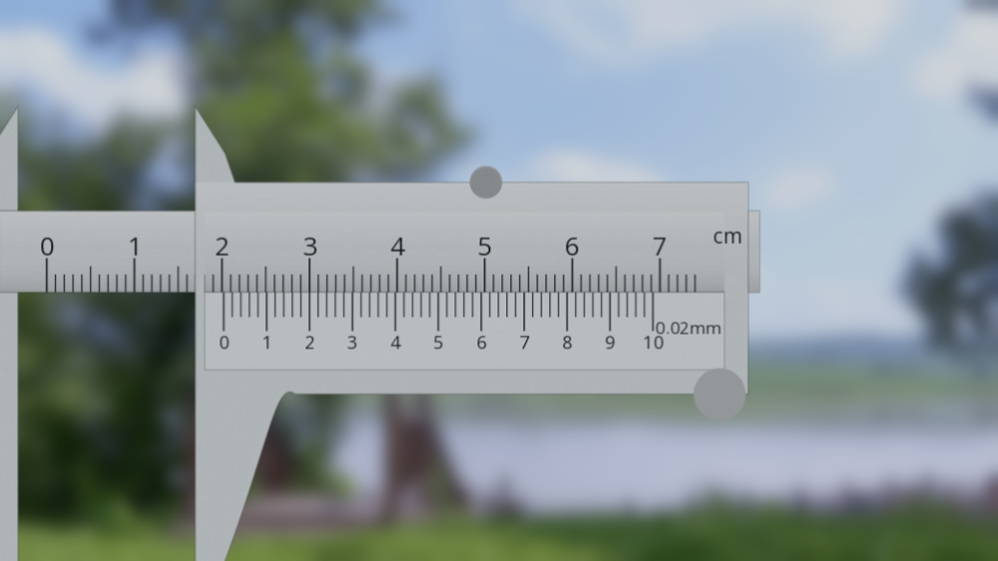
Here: **20.2** mm
